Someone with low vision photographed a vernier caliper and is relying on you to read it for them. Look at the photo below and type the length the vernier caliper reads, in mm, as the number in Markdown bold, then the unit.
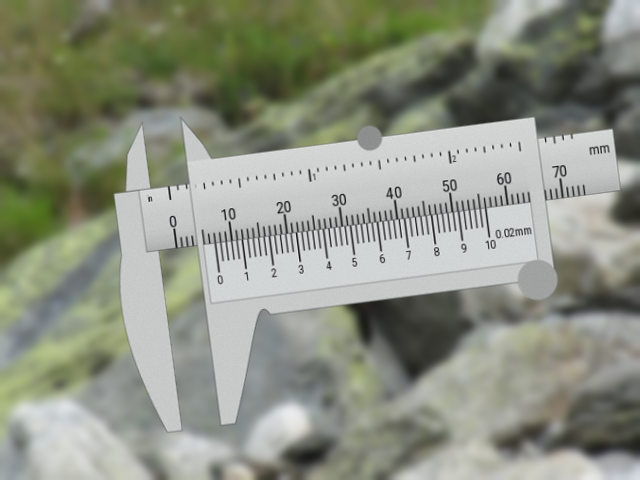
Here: **7.0** mm
